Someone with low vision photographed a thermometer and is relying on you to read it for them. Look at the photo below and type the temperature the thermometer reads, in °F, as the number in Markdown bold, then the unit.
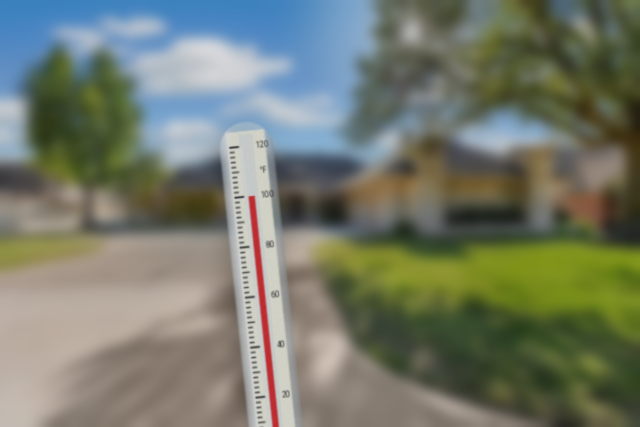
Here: **100** °F
